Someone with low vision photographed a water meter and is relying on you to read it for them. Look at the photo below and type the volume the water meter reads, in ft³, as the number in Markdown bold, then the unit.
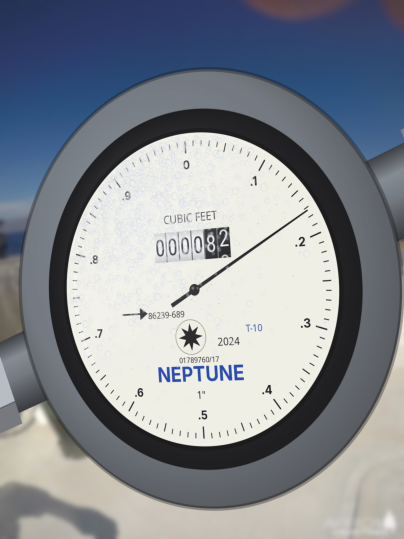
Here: **82.17** ft³
